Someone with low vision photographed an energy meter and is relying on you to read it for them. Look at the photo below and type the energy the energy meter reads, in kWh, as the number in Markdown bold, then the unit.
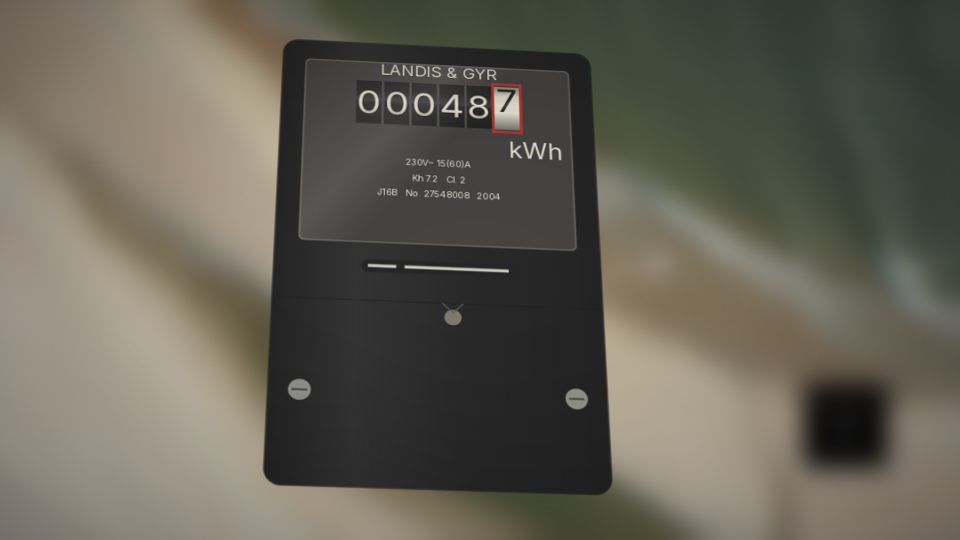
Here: **48.7** kWh
